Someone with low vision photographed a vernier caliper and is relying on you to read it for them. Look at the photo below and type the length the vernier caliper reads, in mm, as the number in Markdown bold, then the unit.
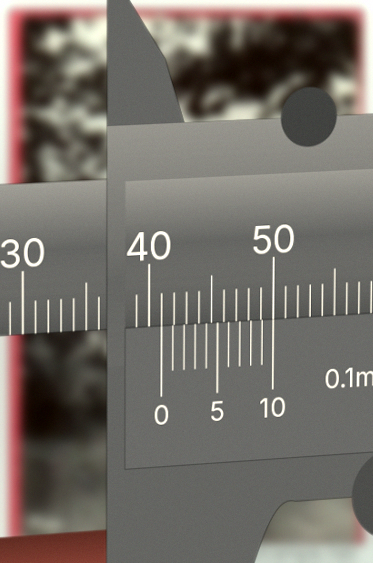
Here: **41.0** mm
